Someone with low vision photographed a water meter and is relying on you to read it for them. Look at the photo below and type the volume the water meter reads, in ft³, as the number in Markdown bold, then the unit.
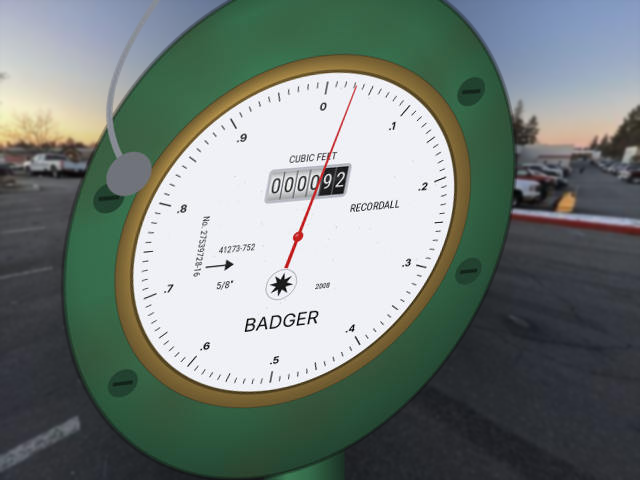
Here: **92.03** ft³
